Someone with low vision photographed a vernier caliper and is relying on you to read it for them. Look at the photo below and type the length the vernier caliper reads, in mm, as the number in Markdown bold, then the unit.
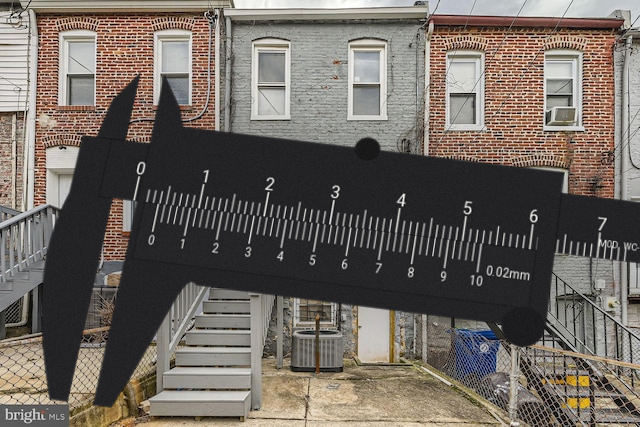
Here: **3.8** mm
